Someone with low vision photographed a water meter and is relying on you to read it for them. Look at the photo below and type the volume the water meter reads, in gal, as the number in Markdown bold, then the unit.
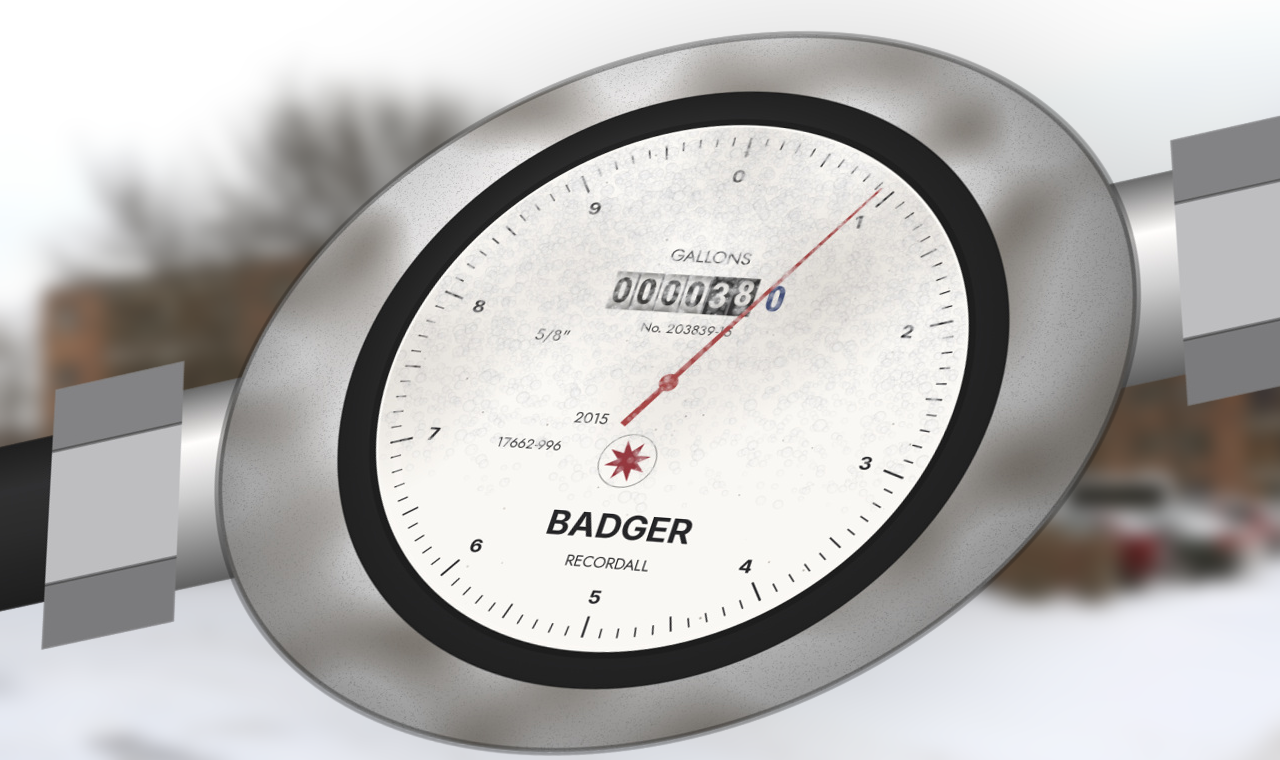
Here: **380.9** gal
